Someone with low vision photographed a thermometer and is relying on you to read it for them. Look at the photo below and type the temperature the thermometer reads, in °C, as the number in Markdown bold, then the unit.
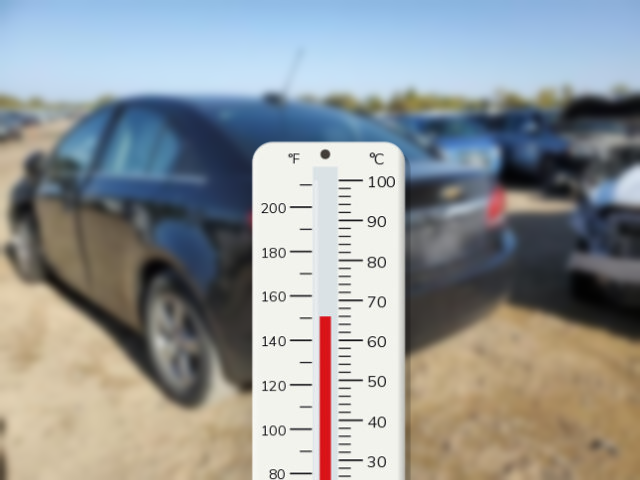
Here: **66** °C
